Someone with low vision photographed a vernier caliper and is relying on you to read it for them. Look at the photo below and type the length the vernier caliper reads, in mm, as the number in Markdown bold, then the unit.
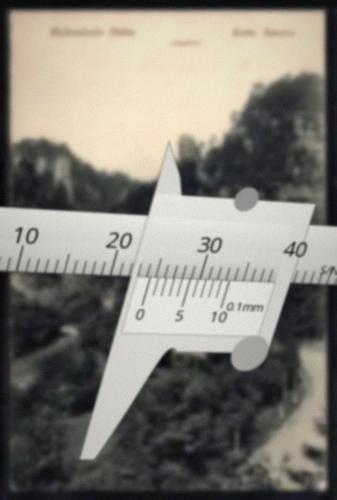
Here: **24.4** mm
